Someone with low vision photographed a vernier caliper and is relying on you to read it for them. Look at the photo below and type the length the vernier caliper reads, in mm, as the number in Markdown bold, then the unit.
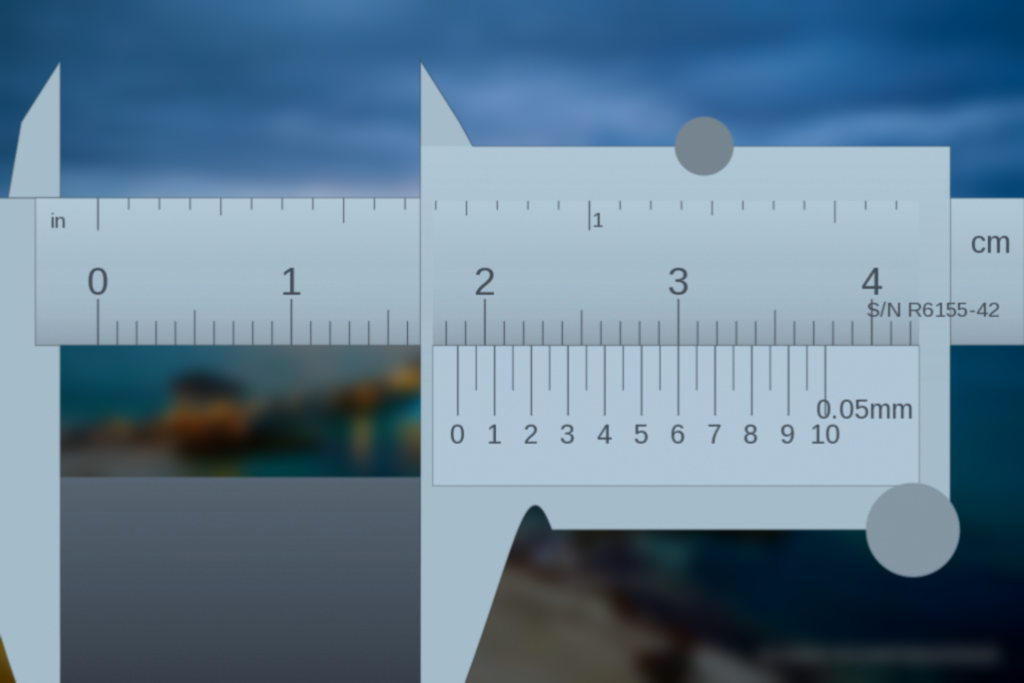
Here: **18.6** mm
